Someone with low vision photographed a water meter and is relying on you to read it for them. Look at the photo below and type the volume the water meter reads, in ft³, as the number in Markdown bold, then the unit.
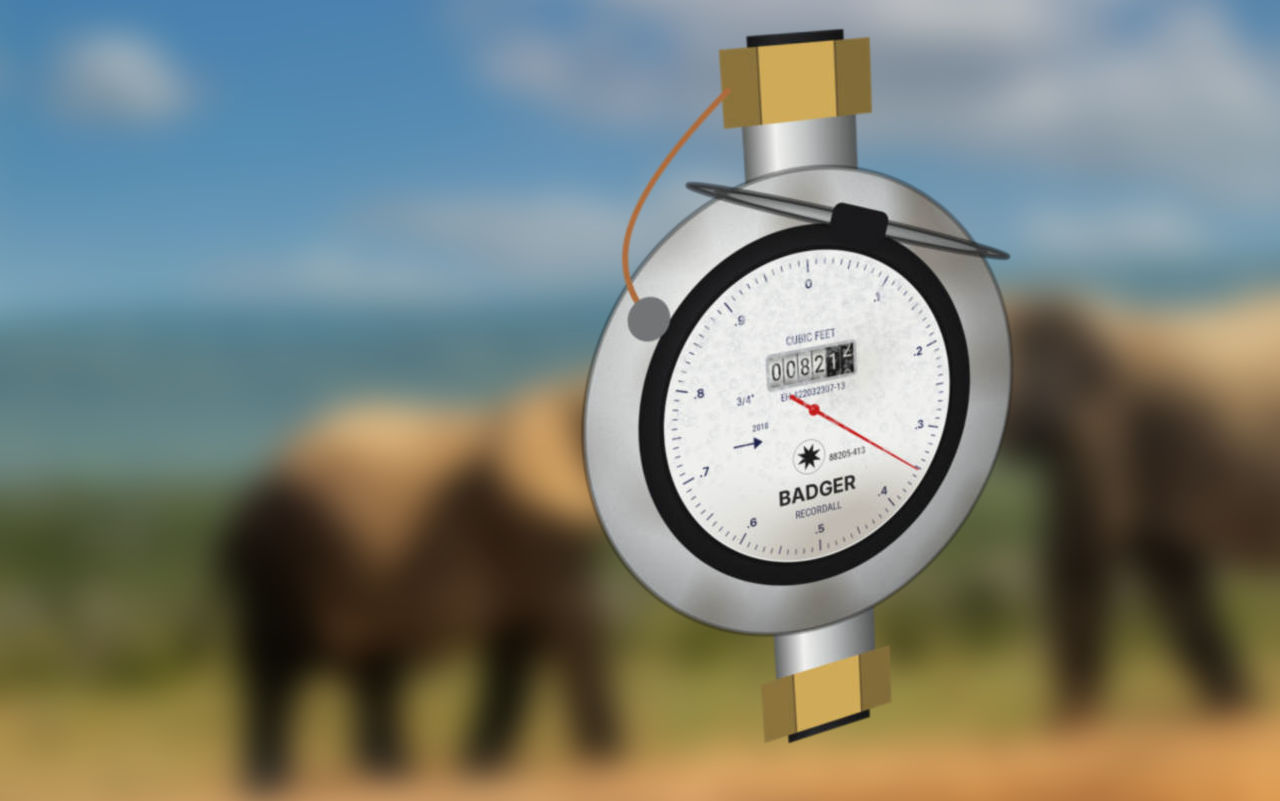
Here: **8212.35** ft³
